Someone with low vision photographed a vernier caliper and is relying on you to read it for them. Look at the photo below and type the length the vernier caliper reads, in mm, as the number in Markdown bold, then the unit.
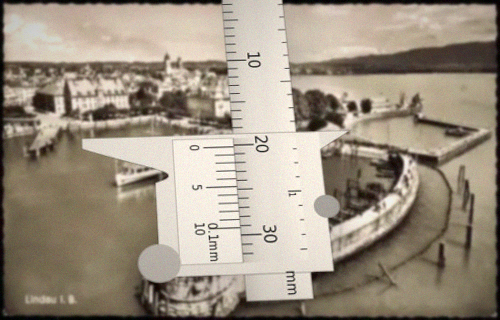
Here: **20.2** mm
